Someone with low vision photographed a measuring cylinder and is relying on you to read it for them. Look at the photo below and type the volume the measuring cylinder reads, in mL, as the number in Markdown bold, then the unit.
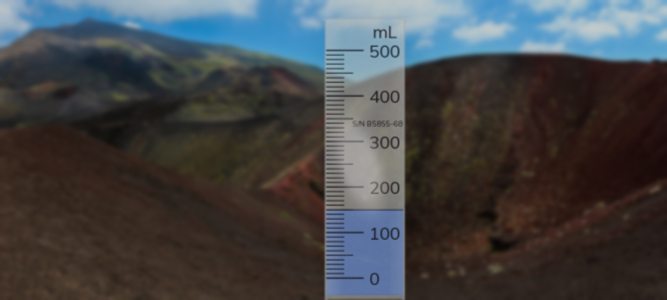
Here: **150** mL
